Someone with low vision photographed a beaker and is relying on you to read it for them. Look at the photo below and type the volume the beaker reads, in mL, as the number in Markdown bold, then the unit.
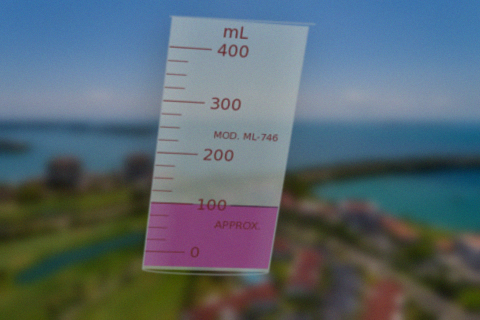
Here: **100** mL
